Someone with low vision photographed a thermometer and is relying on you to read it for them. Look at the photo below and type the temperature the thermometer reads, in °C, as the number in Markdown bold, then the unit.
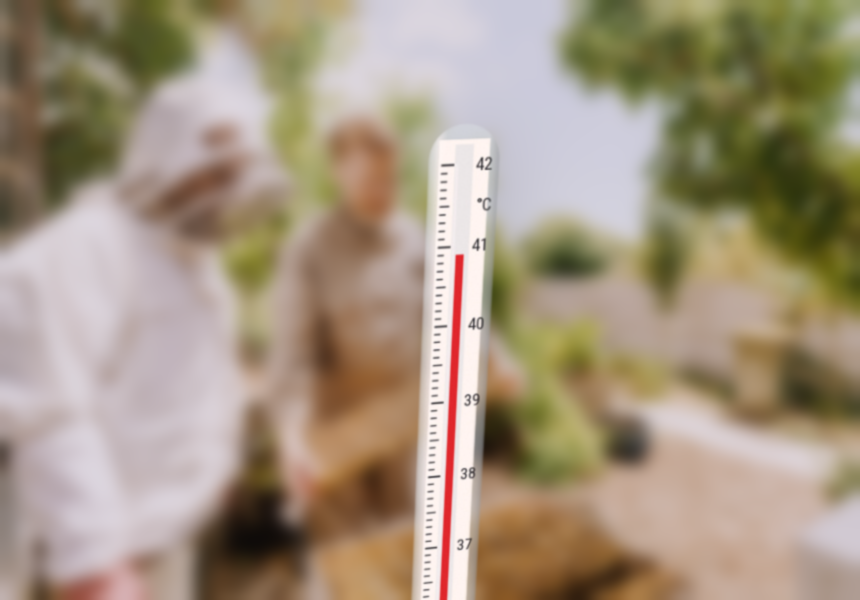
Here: **40.9** °C
